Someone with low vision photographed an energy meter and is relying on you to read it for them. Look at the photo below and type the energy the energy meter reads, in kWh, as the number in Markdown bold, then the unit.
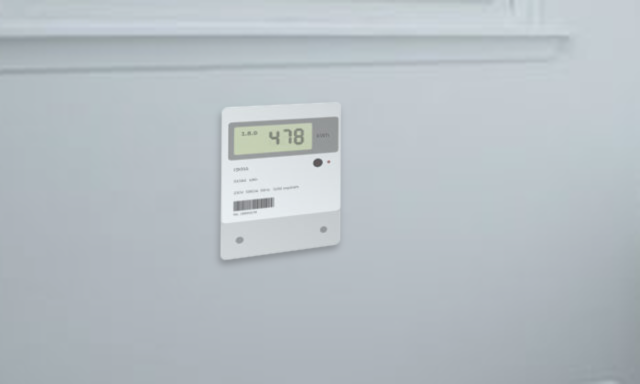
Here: **478** kWh
